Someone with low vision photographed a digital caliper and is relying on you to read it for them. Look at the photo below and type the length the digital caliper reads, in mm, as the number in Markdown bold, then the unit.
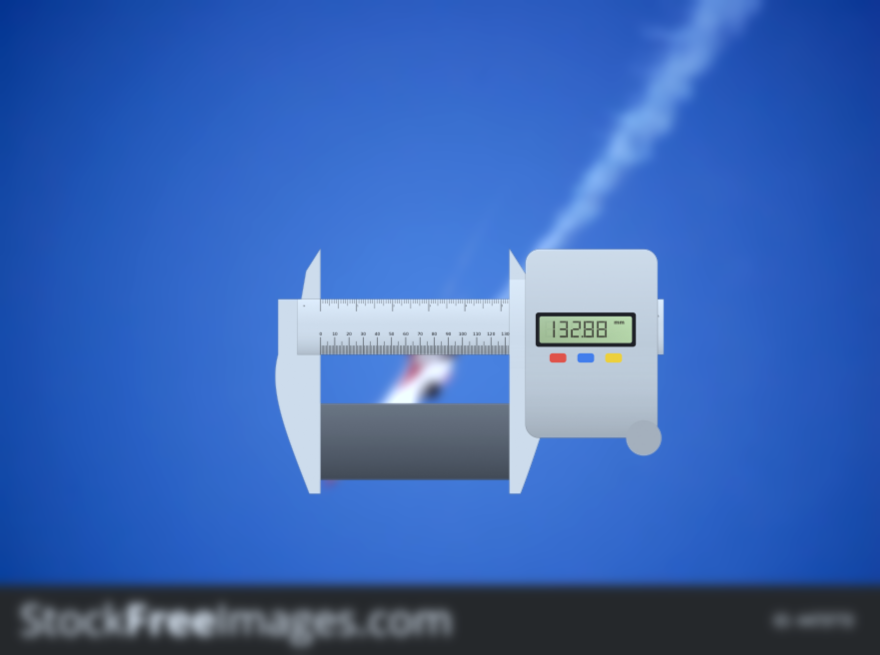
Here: **132.88** mm
